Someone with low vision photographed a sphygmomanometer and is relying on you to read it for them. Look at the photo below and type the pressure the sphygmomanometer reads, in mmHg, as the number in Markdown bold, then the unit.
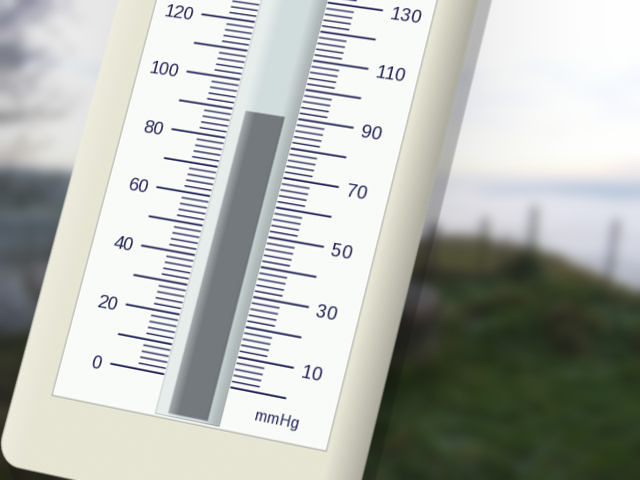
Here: **90** mmHg
